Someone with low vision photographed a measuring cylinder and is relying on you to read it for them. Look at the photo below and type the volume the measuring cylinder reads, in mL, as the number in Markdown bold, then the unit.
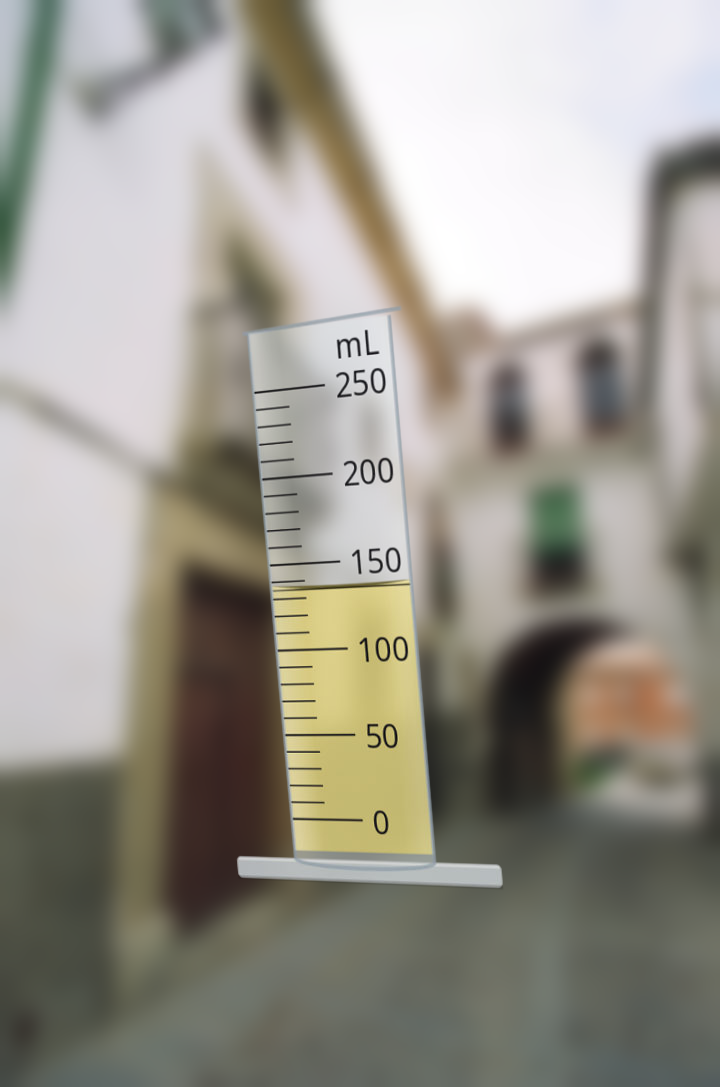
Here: **135** mL
